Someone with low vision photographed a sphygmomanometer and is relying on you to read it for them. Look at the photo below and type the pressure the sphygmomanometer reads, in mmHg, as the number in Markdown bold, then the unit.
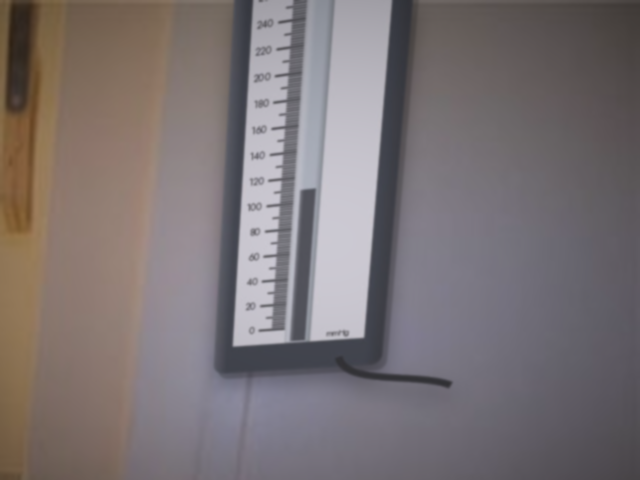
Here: **110** mmHg
